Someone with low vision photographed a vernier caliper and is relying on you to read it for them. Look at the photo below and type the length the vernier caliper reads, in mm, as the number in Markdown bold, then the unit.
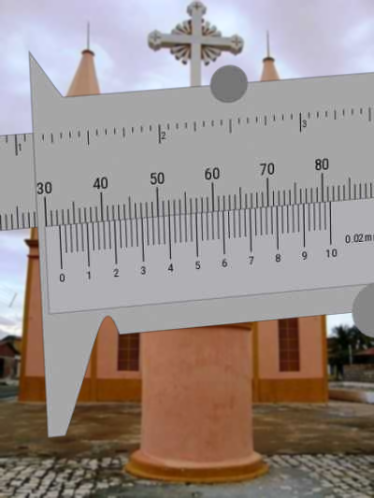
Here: **32.4** mm
